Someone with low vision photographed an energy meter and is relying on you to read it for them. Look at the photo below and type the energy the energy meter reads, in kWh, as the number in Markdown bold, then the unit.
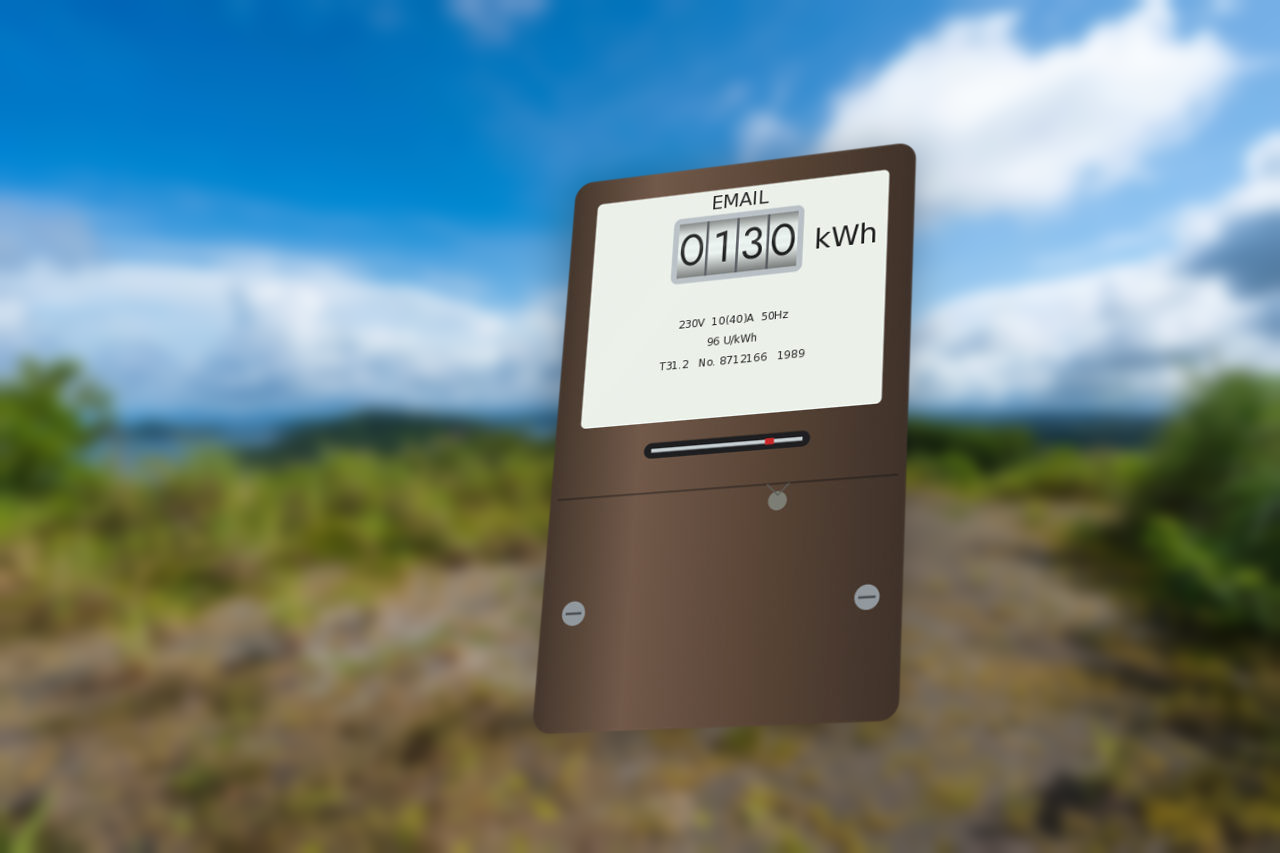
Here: **130** kWh
